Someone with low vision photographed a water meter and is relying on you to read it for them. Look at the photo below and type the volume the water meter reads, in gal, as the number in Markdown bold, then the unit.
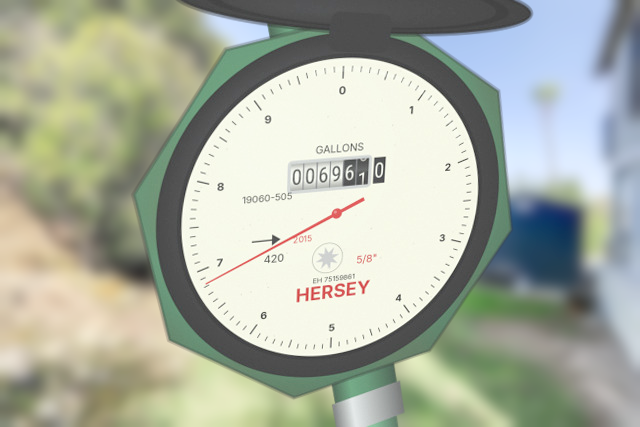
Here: **69606.8** gal
